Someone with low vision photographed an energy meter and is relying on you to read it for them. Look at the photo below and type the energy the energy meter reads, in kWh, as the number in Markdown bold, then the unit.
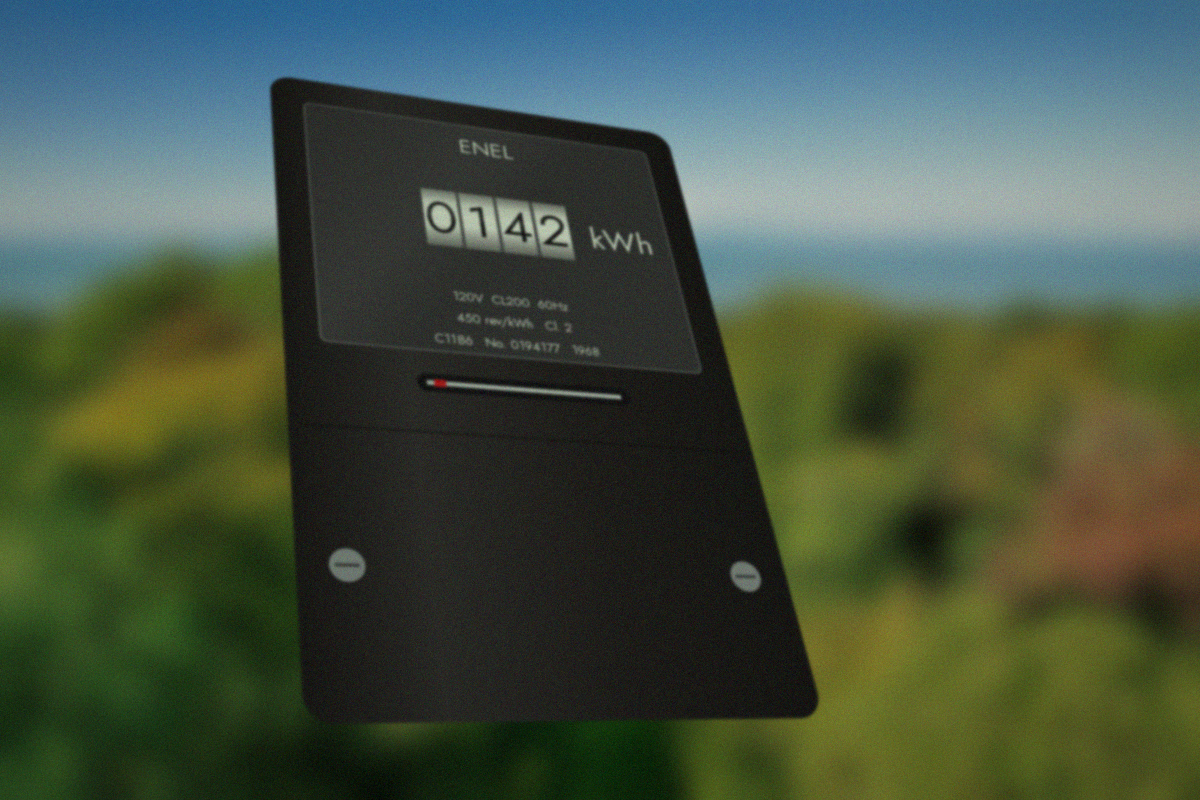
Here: **142** kWh
